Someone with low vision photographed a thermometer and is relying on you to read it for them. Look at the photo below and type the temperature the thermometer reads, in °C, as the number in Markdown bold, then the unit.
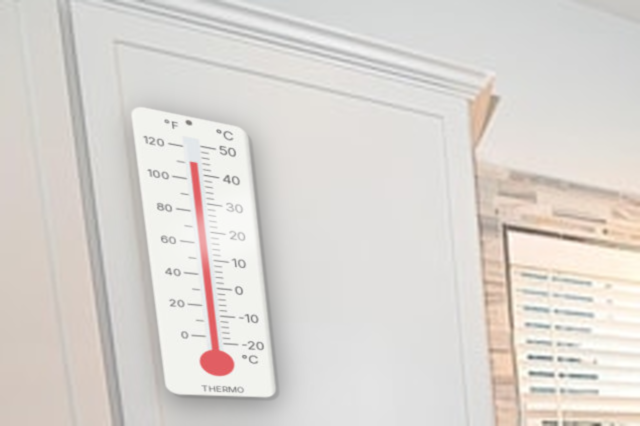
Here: **44** °C
